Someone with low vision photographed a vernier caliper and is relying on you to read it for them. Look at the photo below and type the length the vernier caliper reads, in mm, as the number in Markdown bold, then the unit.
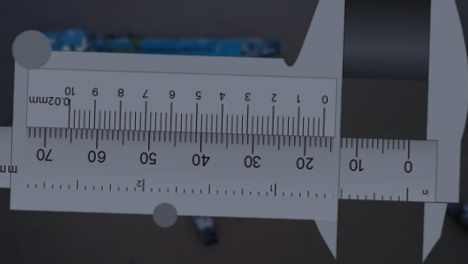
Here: **16.5** mm
